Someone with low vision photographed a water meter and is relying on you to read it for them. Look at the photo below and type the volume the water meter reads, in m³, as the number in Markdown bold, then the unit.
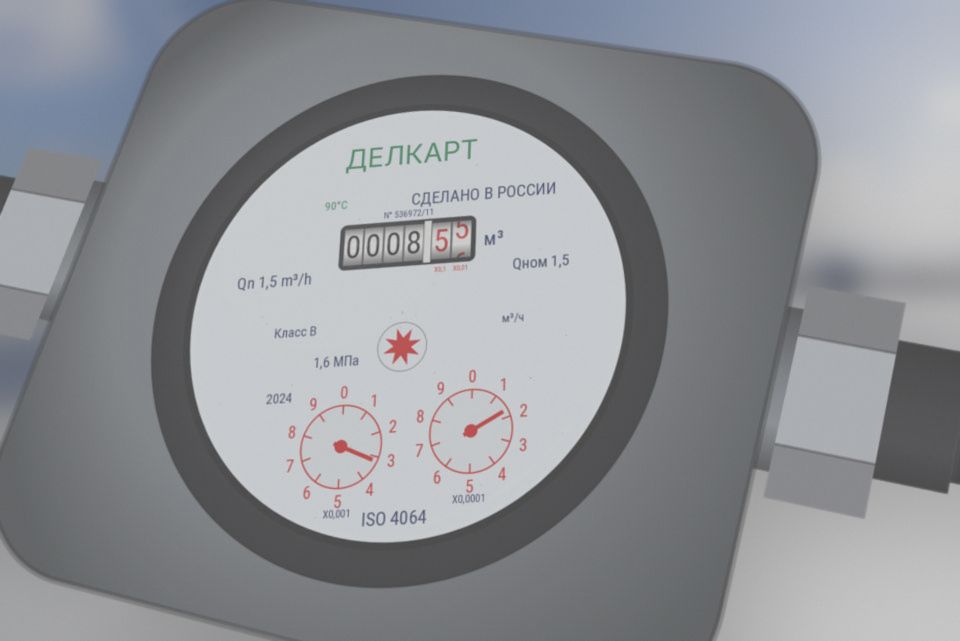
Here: **8.5531** m³
